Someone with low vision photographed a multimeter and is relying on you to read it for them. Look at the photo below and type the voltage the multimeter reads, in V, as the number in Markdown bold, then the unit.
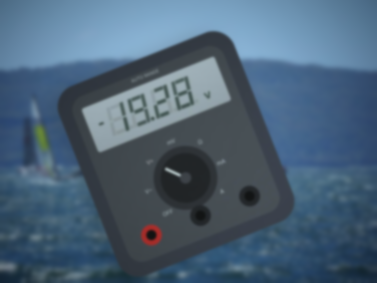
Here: **-19.28** V
